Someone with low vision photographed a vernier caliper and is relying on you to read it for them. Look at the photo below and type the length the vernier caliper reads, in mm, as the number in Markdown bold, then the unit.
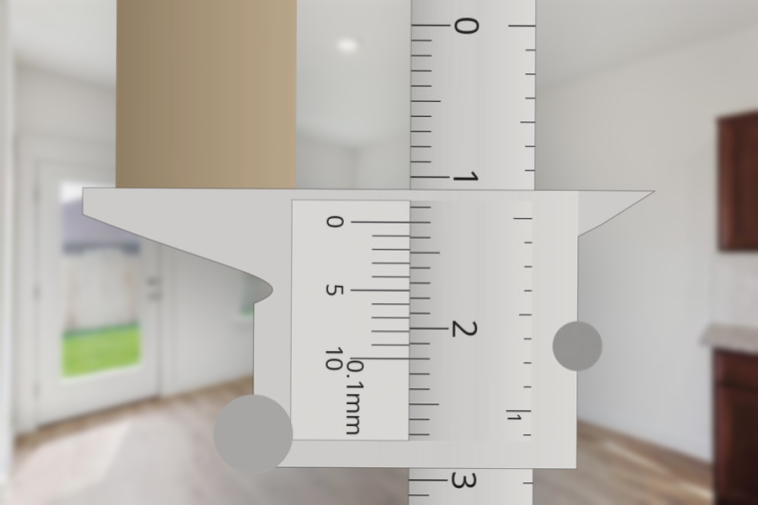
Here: **13.0** mm
